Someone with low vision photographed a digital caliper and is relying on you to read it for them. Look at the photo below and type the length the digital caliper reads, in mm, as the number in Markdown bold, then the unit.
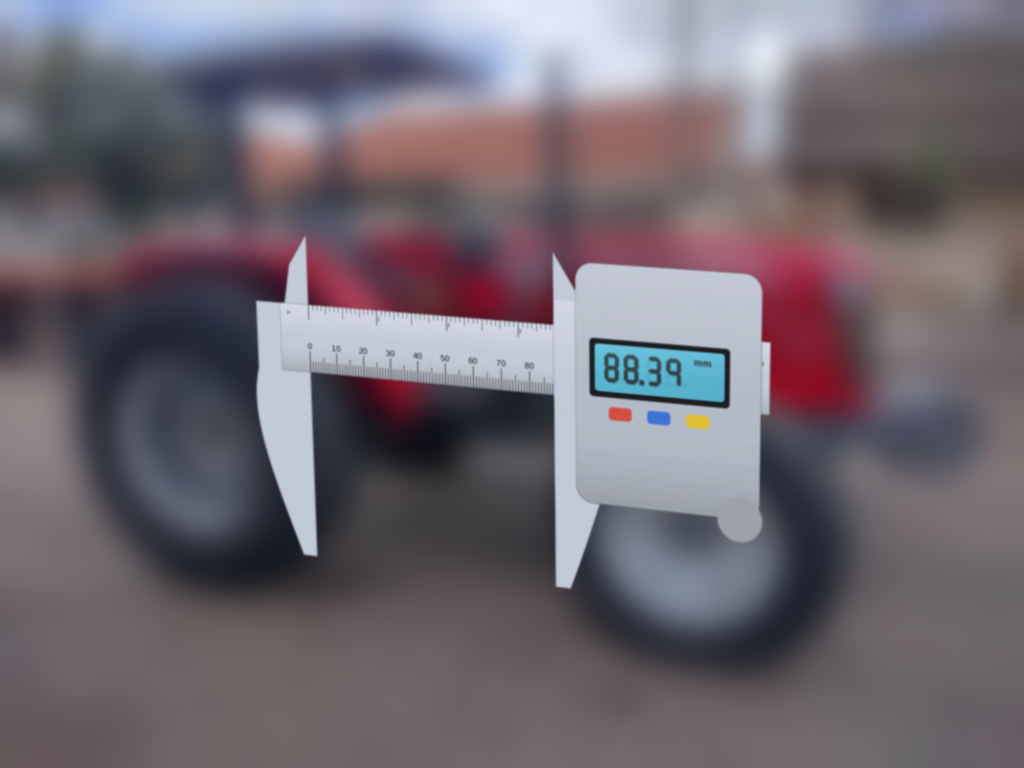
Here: **88.39** mm
